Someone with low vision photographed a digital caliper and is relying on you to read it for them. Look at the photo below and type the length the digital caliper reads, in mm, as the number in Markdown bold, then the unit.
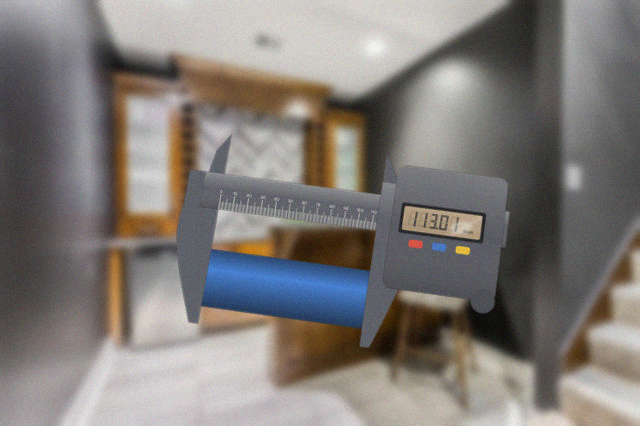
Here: **113.01** mm
